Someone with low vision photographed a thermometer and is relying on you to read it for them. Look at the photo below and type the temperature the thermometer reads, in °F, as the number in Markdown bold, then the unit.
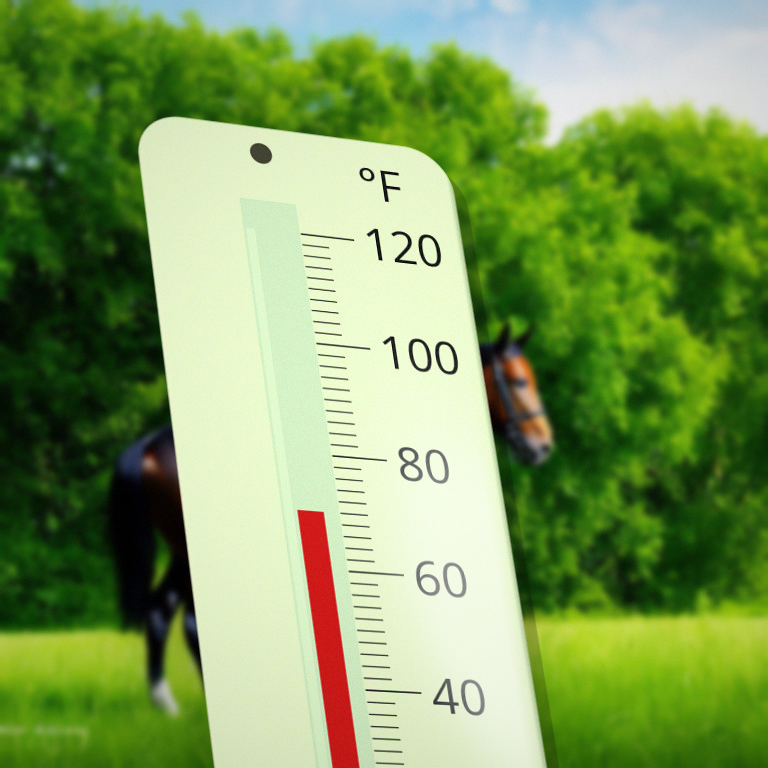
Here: **70** °F
